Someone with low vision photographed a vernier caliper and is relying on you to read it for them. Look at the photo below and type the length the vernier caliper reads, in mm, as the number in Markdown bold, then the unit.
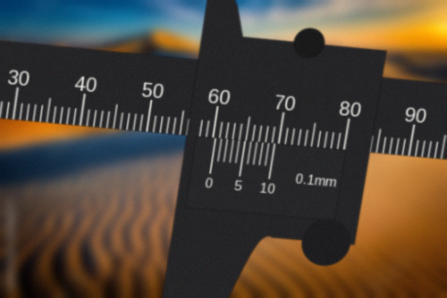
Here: **60.4** mm
